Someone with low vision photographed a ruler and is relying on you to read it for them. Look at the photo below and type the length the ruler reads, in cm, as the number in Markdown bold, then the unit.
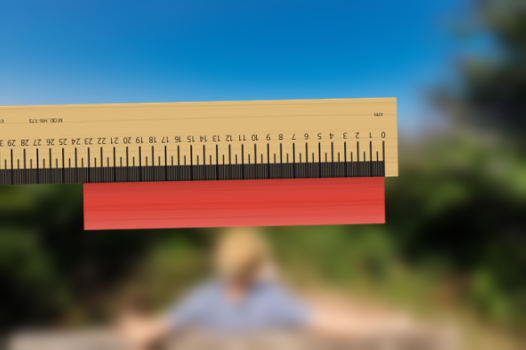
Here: **23.5** cm
